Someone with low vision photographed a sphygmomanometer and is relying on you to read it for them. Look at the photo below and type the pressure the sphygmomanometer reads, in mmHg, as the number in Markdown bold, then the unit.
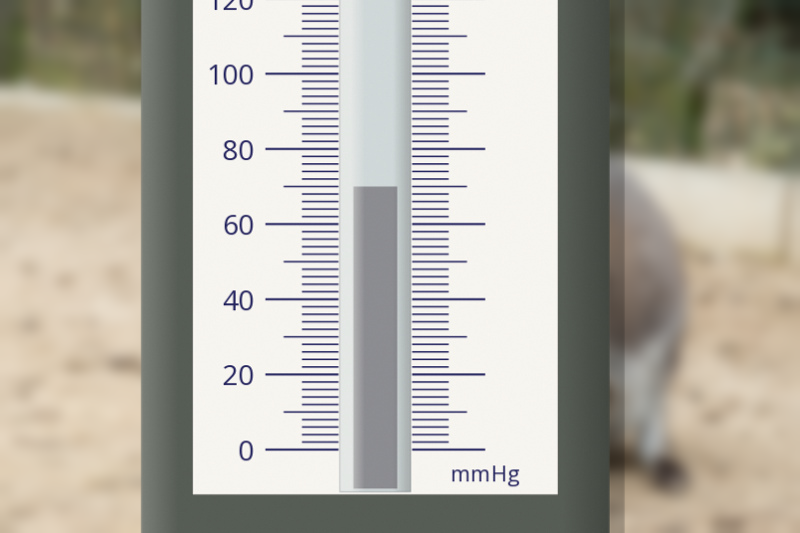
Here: **70** mmHg
